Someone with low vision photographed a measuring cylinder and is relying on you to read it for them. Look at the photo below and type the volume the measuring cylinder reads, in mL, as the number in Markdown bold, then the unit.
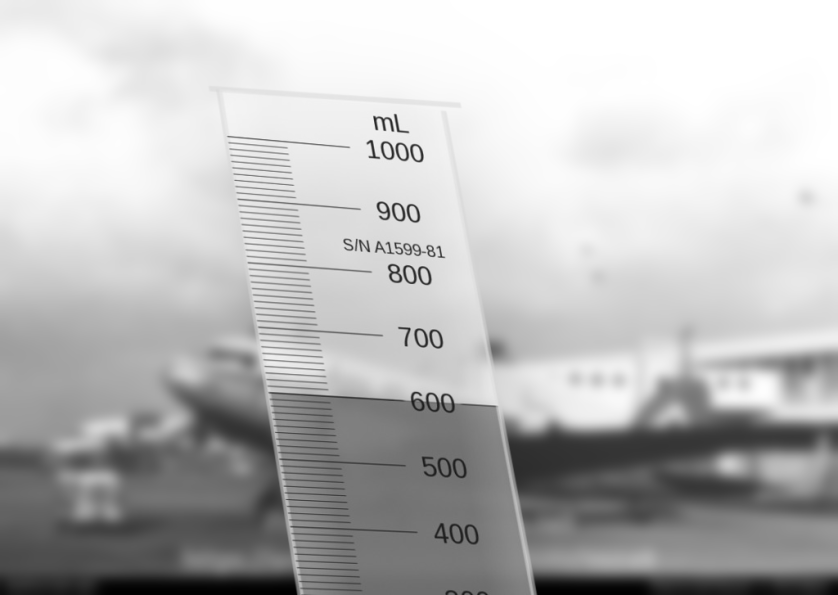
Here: **600** mL
